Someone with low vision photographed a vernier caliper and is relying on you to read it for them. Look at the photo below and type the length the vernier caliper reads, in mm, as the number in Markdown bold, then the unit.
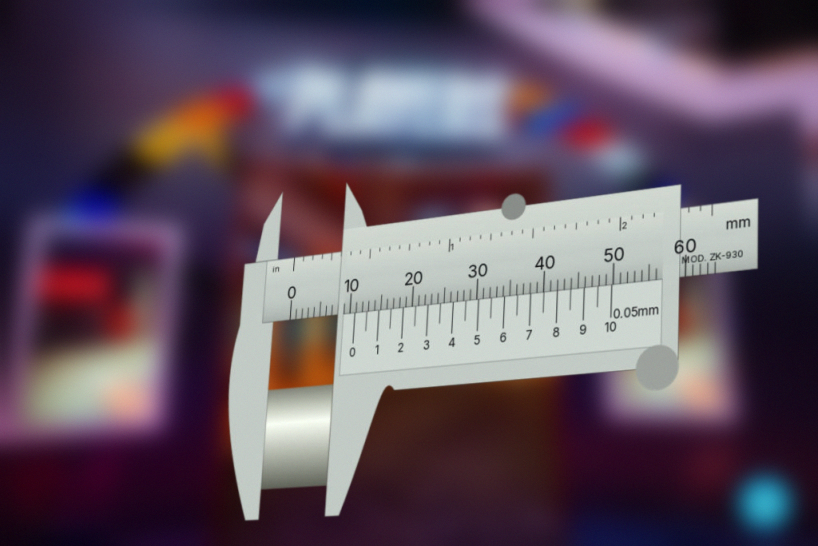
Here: **10.8** mm
